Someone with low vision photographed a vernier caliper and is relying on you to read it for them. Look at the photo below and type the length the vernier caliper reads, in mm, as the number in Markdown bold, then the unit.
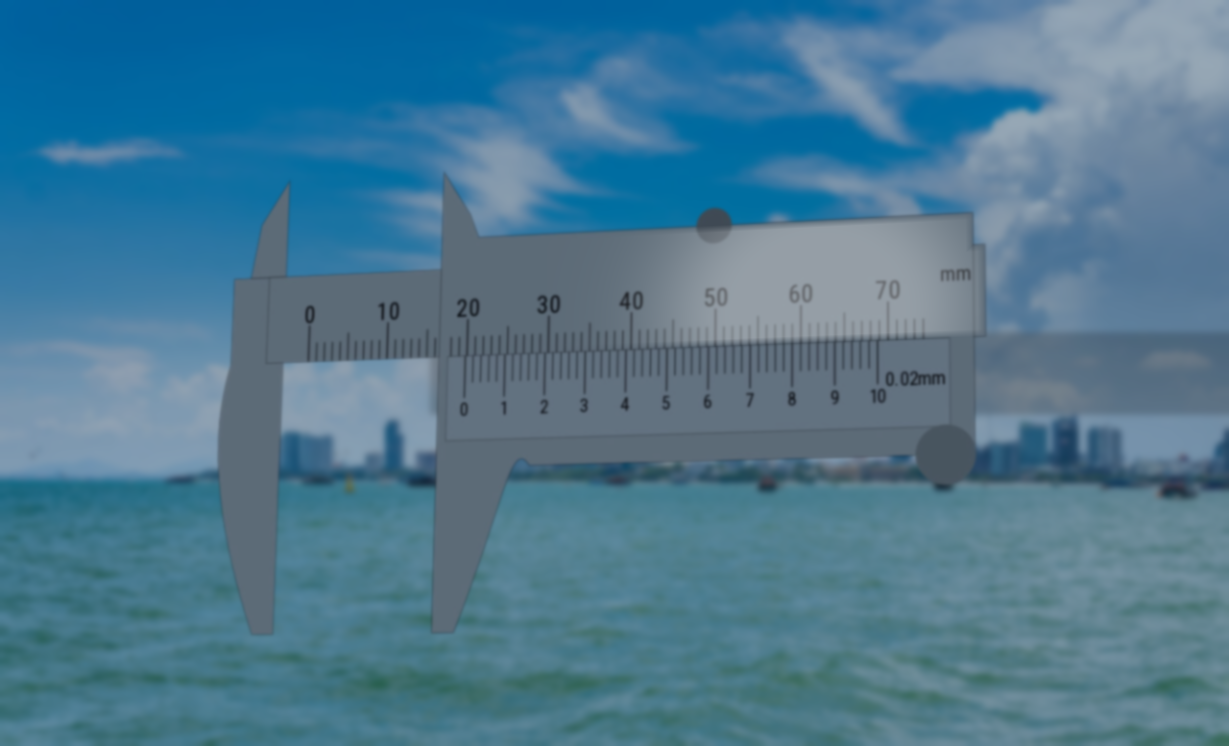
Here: **19.8** mm
